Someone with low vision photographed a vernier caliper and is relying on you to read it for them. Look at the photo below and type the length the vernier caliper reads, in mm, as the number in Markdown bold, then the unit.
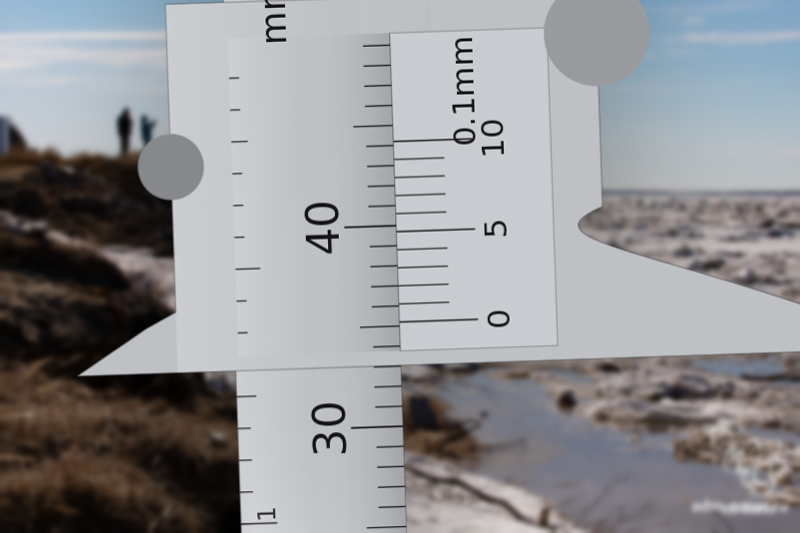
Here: **35.2** mm
